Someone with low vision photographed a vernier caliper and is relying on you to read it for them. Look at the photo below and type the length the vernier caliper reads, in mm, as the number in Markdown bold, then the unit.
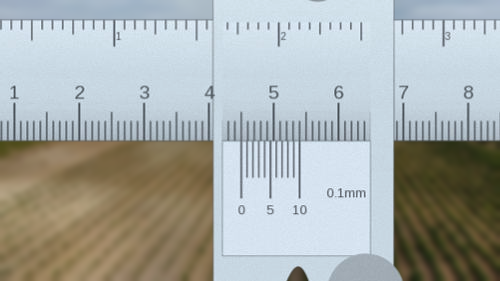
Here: **45.0** mm
